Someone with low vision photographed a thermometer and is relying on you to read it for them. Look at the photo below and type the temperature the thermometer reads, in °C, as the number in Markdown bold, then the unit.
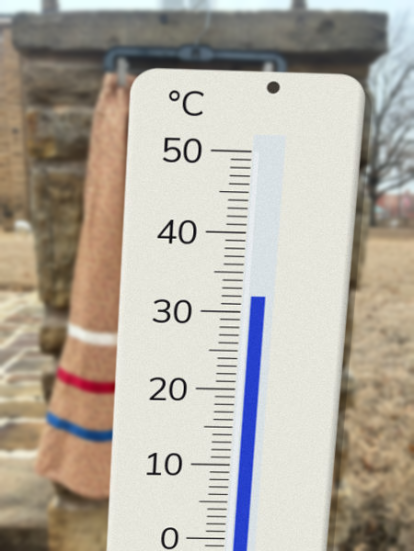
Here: **32** °C
